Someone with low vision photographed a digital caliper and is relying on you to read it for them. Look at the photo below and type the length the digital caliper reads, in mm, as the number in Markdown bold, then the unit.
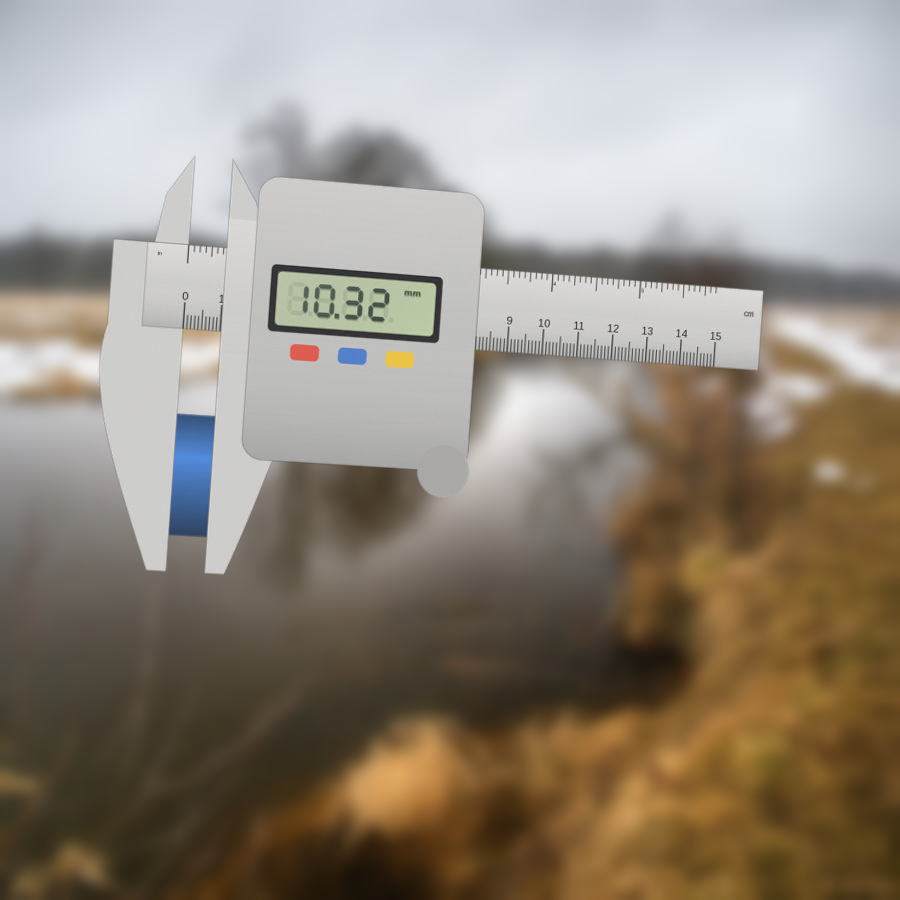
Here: **10.32** mm
